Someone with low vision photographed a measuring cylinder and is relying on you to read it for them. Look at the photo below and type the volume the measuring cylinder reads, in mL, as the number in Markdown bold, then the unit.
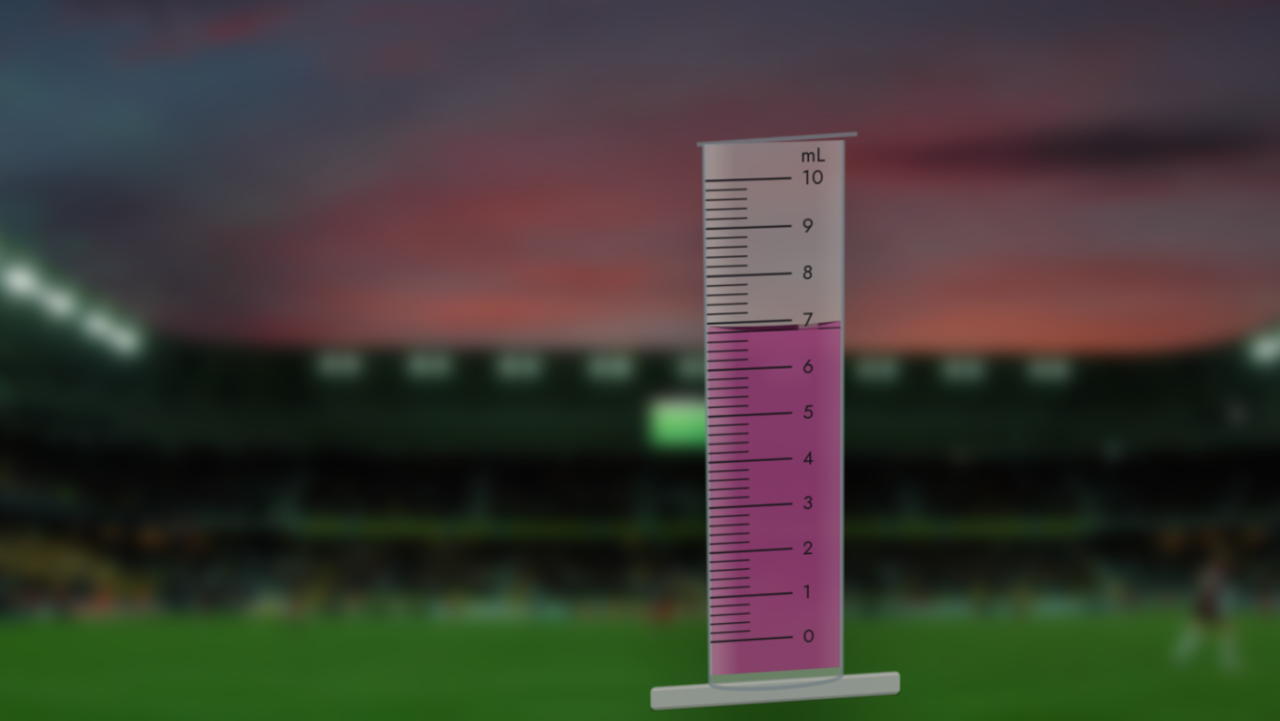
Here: **6.8** mL
